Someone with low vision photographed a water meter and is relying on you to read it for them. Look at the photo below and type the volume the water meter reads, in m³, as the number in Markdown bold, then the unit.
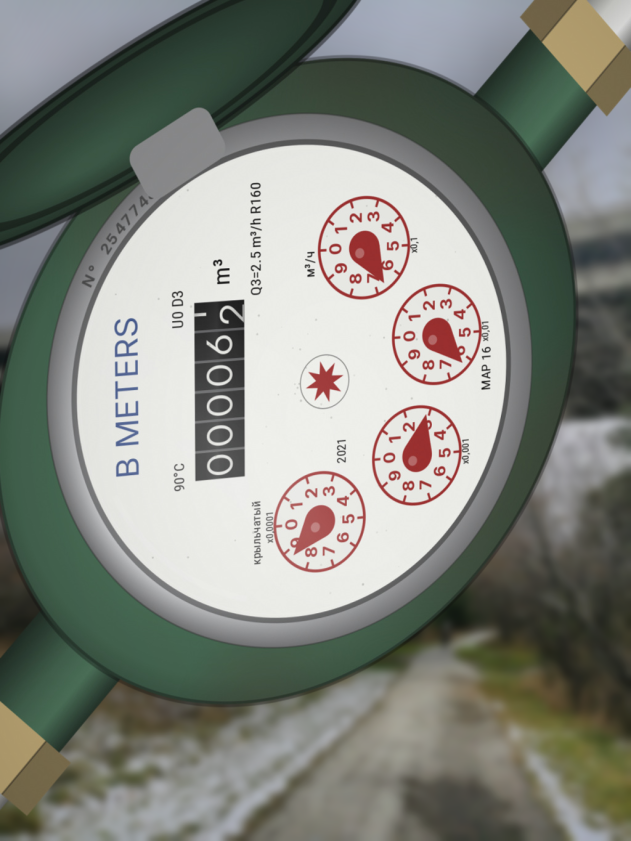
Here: **61.6628** m³
